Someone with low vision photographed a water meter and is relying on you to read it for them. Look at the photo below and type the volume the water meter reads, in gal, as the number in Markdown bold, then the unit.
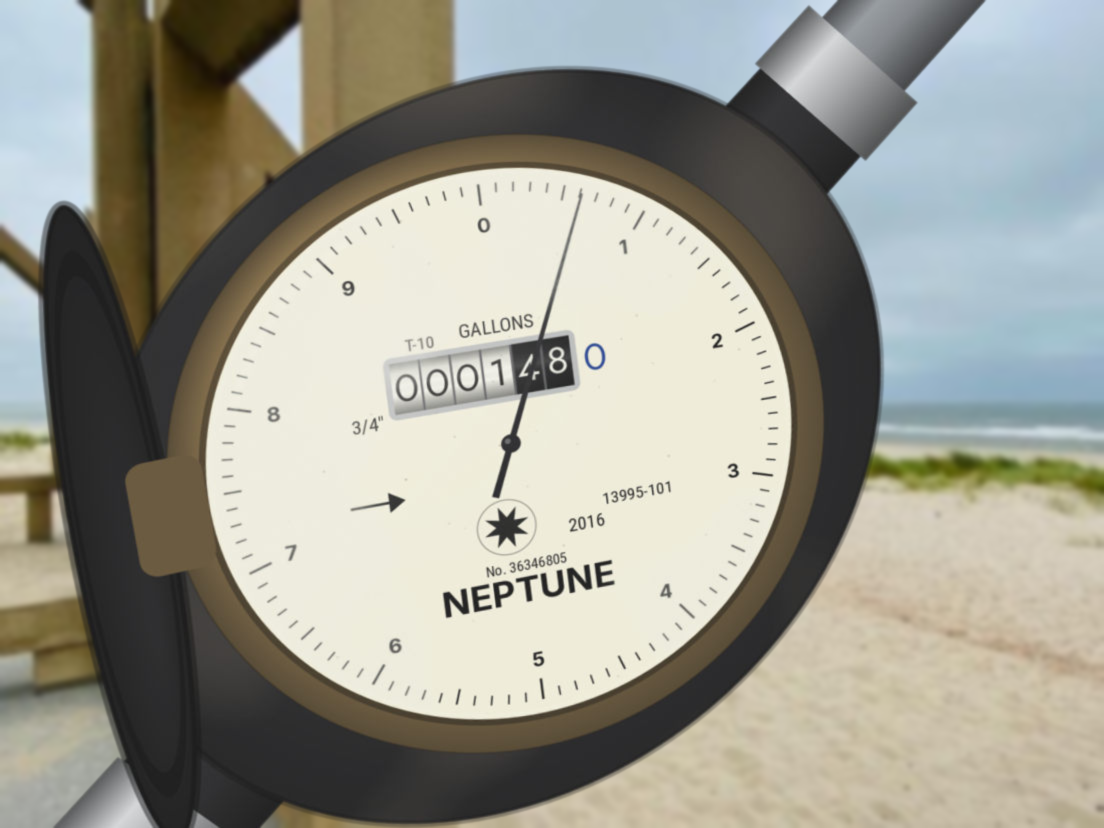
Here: **1480.6** gal
